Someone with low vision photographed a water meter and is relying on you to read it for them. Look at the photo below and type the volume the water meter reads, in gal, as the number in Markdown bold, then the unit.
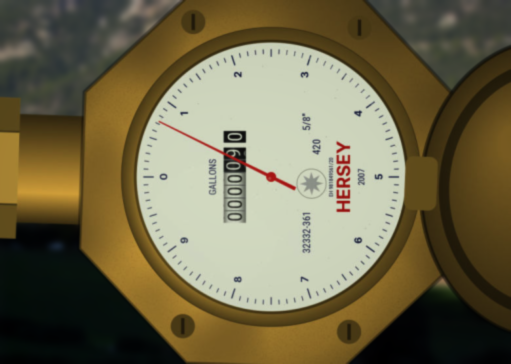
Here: **90.7** gal
